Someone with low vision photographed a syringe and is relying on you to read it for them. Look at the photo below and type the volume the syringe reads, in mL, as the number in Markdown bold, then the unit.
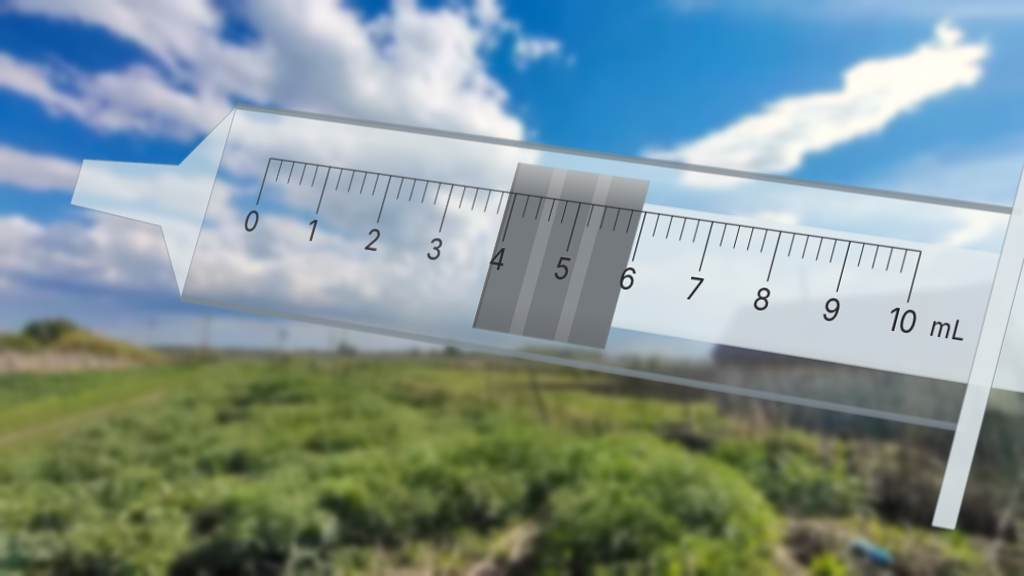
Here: **3.9** mL
